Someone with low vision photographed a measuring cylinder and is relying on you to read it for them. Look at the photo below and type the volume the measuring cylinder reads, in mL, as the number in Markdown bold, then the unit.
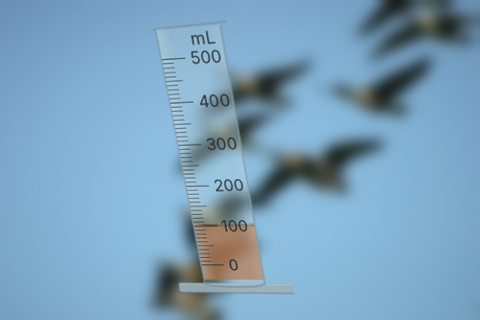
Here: **100** mL
